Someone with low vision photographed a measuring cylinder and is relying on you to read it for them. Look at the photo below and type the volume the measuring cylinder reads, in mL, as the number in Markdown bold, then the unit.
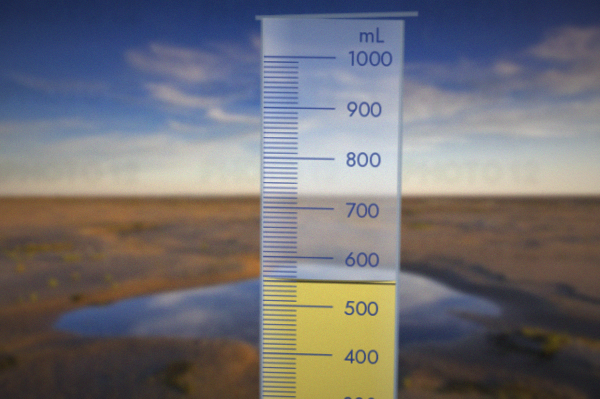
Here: **550** mL
